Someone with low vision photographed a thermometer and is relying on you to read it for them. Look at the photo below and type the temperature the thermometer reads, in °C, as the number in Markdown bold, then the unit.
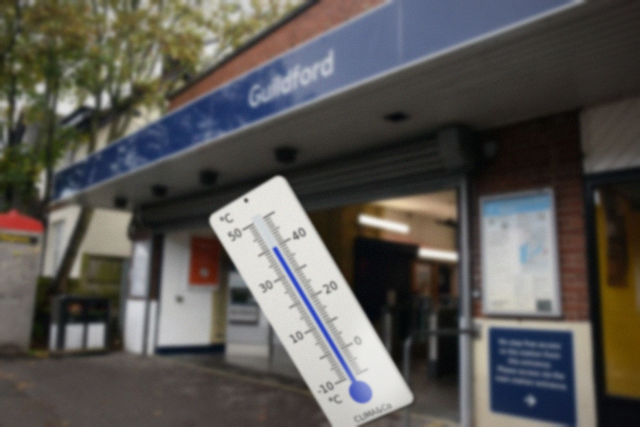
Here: **40** °C
